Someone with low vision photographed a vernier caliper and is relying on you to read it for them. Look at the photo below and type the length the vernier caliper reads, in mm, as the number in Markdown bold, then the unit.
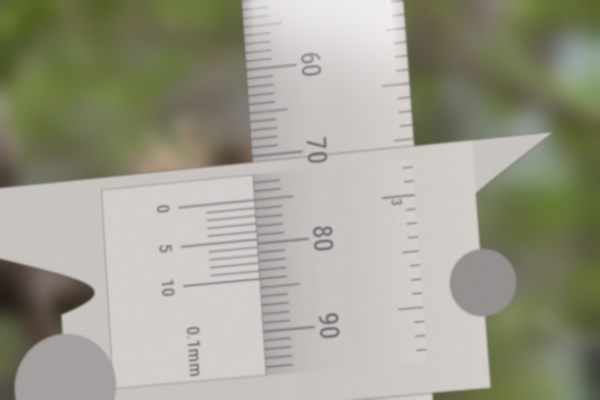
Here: **75.0** mm
